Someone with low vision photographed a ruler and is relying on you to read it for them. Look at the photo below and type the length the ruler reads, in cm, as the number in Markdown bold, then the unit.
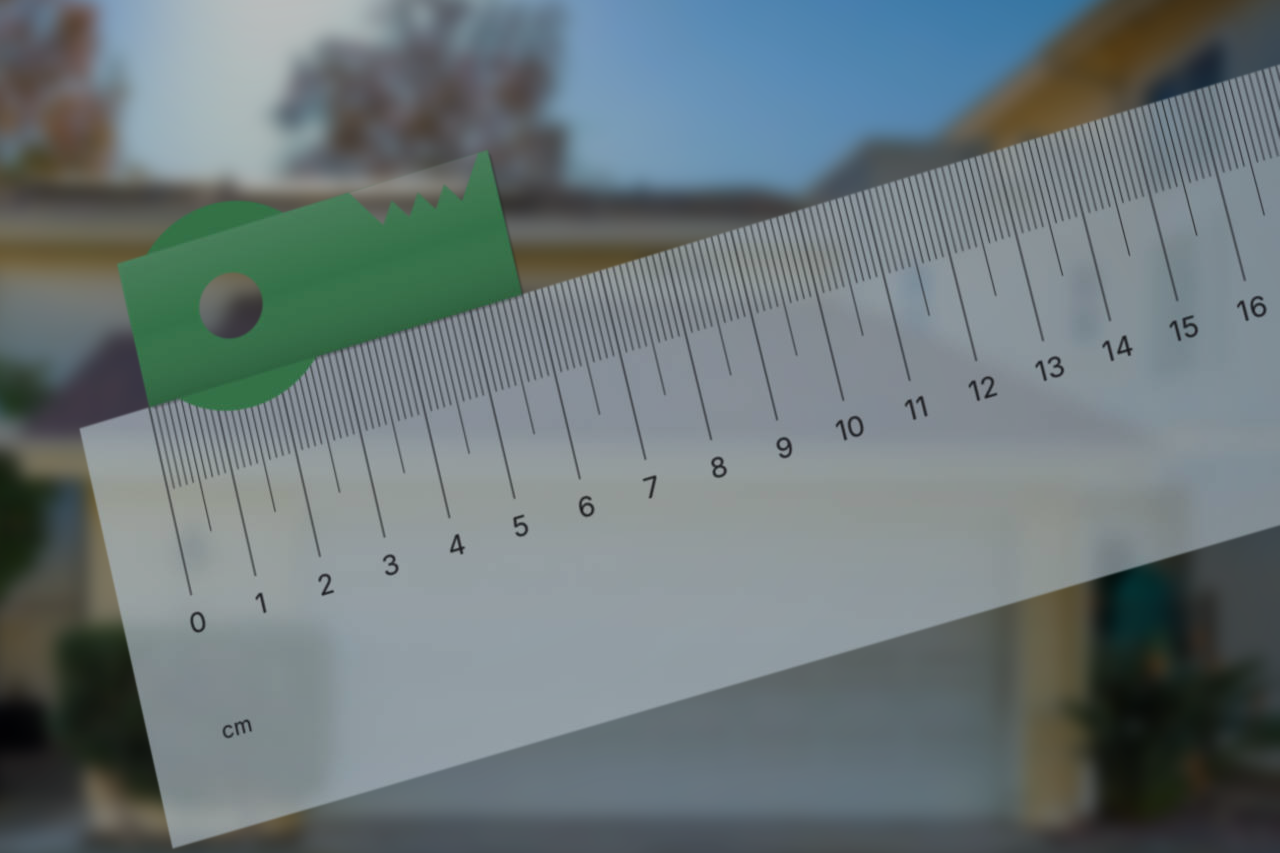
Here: **5.8** cm
